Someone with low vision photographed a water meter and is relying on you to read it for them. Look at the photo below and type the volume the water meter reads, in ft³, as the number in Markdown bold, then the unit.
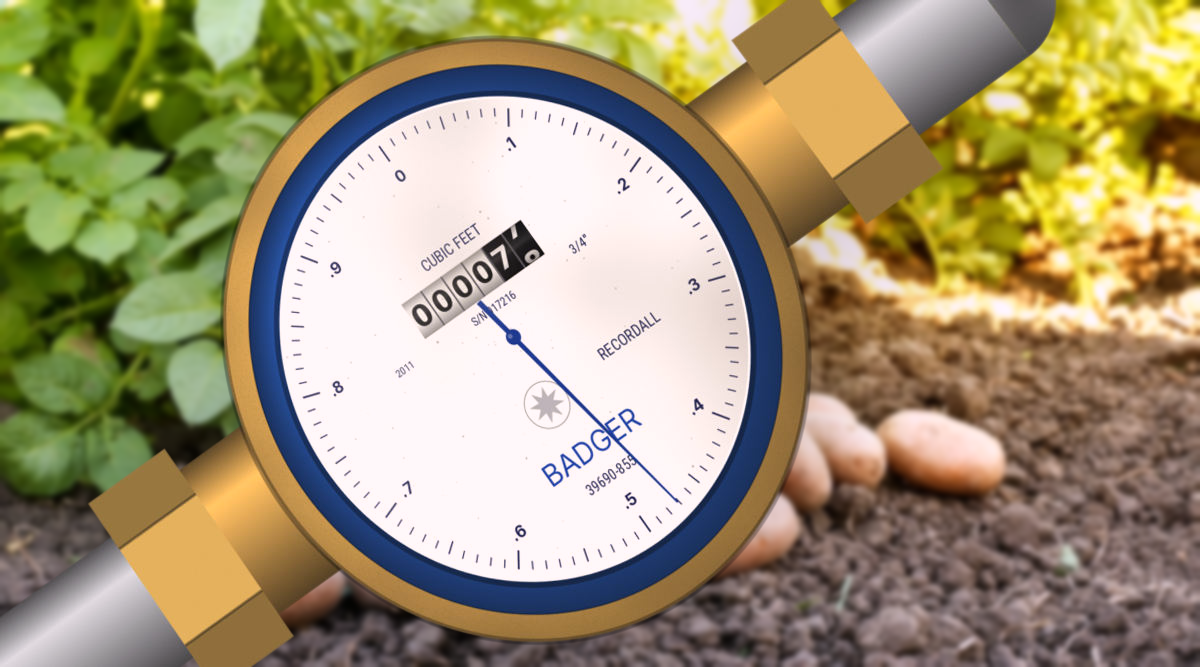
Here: **77.47** ft³
